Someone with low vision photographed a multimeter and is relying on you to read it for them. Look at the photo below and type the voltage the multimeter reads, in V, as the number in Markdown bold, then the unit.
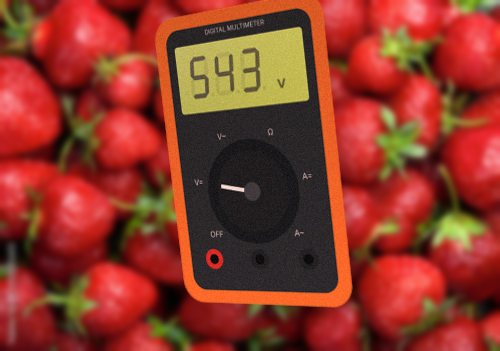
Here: **543** V
